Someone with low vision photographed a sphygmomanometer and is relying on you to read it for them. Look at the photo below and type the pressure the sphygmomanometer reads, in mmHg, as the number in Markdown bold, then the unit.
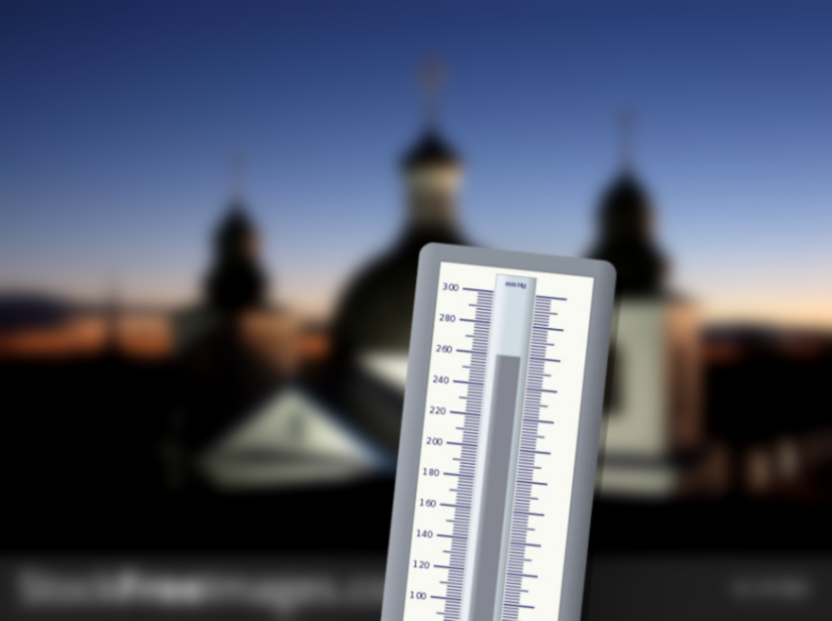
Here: **260** mmHg
